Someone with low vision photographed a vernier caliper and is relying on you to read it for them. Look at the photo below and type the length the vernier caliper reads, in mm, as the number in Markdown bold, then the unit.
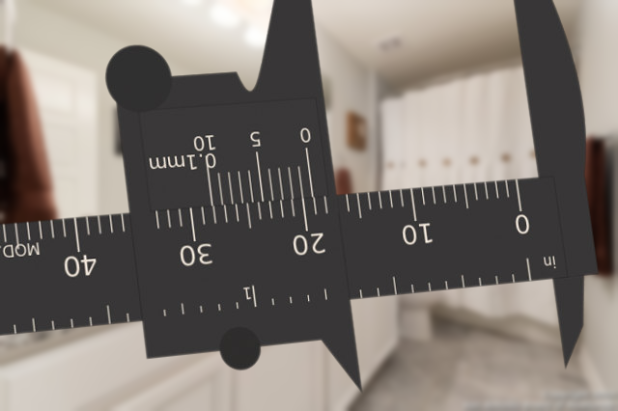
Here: **19.1** mm
